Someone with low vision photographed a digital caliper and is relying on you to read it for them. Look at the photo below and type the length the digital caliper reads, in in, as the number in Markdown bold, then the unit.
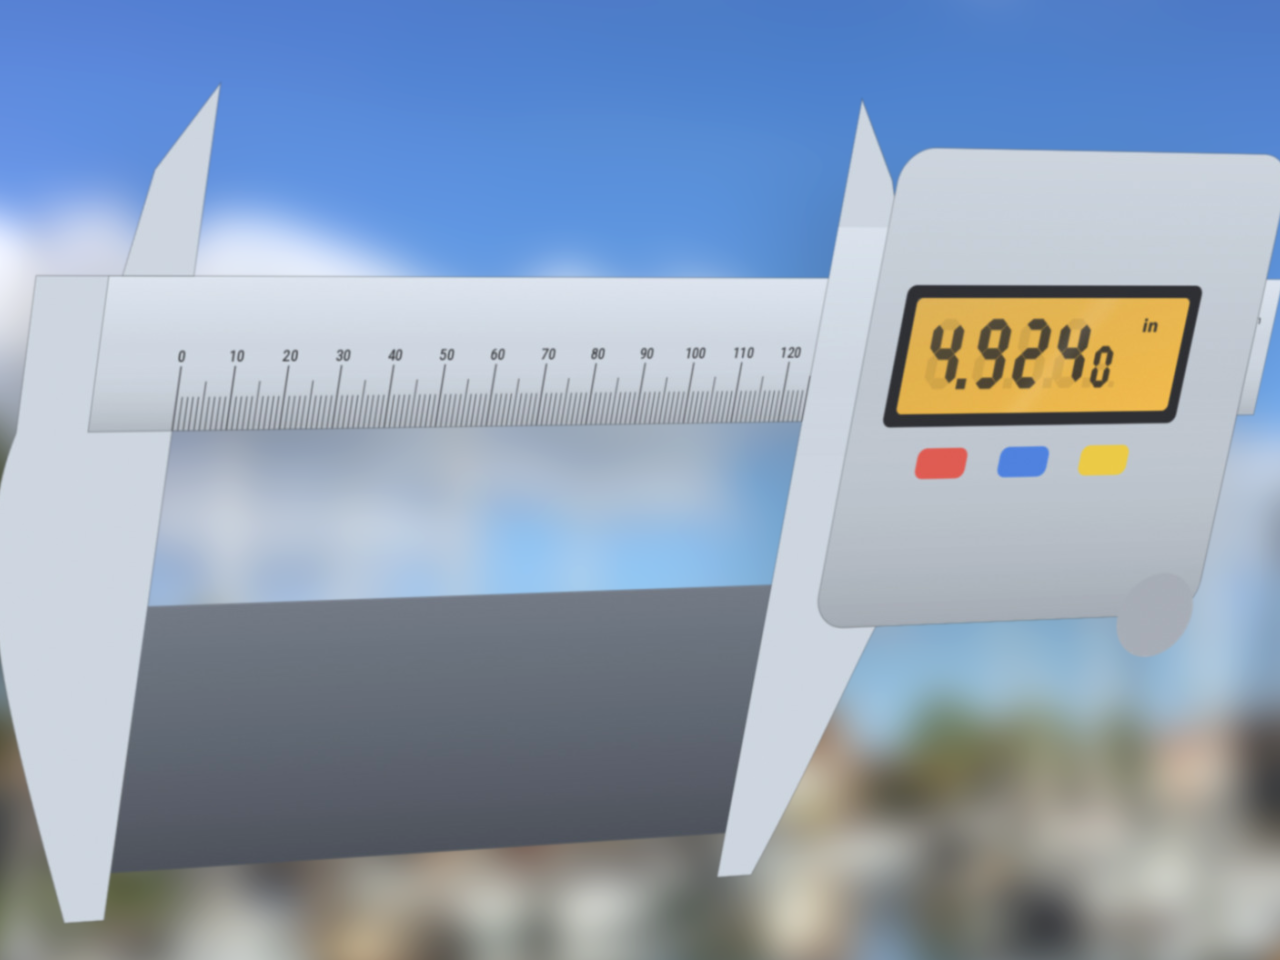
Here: **4.9240** in
